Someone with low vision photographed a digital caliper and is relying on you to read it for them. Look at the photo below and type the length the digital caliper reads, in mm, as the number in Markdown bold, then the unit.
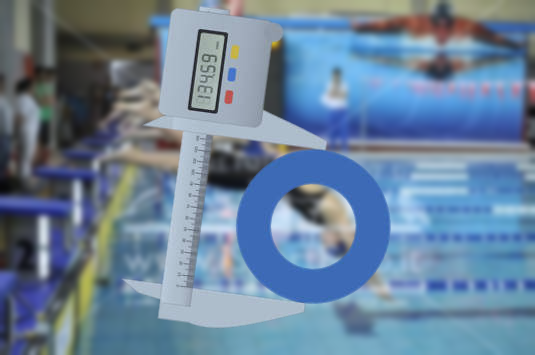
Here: **134.59** mm
